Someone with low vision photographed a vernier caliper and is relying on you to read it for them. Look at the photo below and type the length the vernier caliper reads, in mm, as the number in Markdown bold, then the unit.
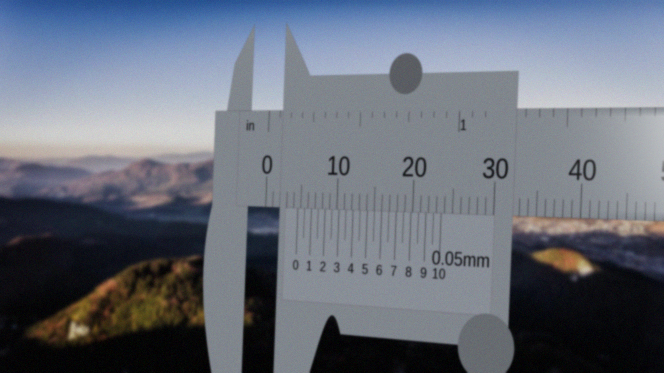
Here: **4.6** mm
